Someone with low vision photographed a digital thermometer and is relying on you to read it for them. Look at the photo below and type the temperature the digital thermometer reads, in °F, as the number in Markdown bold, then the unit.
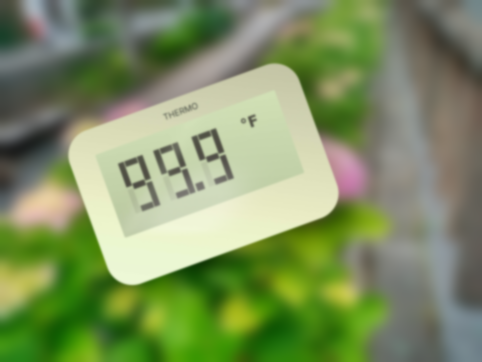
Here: **99.9** °F
